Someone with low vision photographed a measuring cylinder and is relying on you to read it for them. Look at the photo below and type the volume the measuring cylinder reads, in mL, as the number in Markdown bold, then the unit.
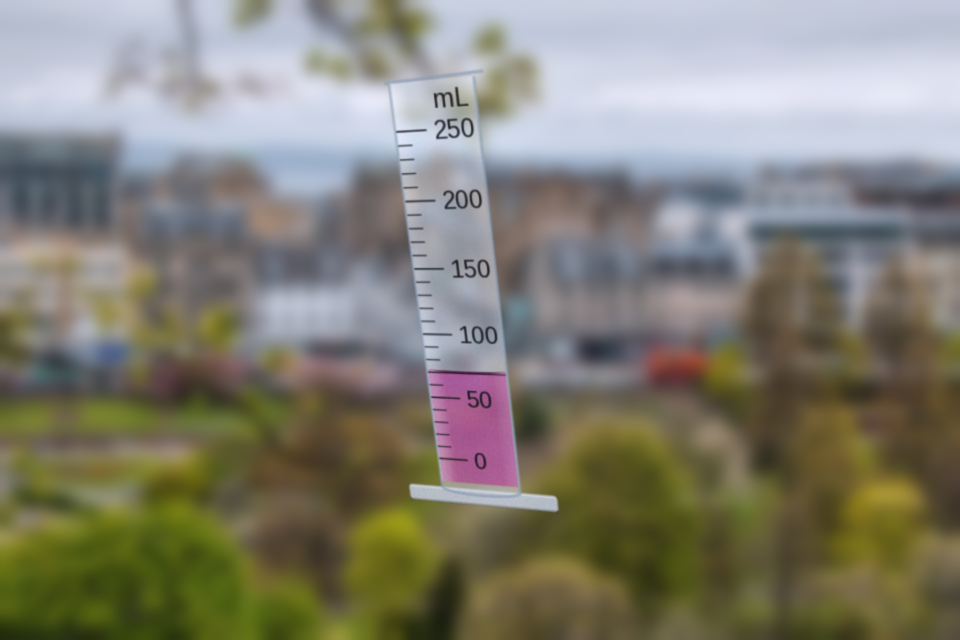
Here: **70** mL
